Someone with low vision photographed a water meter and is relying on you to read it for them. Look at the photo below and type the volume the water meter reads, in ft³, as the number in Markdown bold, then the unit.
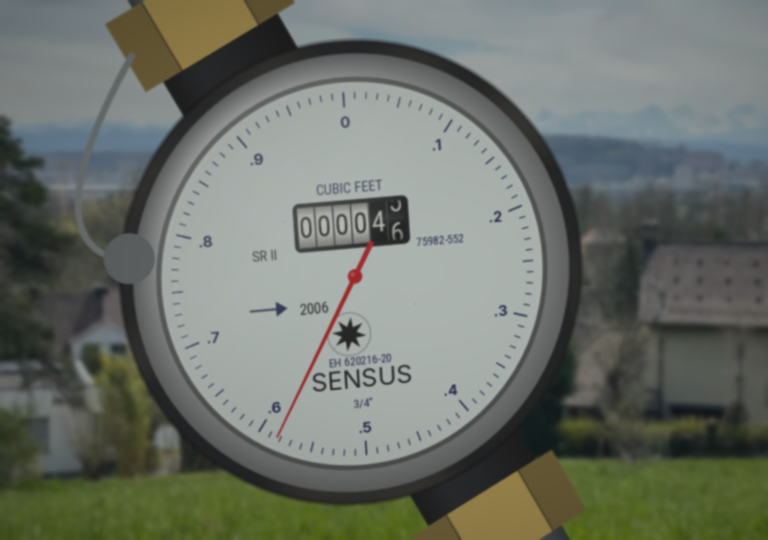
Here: **45.58** ft³
